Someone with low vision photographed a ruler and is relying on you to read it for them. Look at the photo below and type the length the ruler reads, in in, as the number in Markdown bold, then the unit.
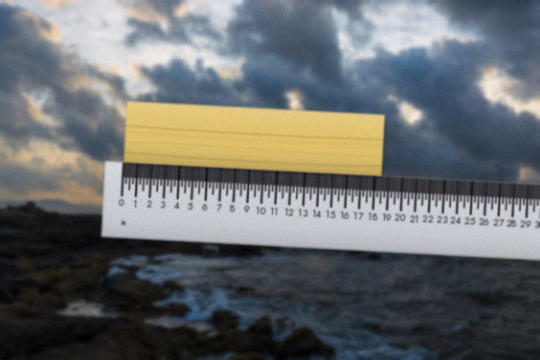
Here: **18.5** in
